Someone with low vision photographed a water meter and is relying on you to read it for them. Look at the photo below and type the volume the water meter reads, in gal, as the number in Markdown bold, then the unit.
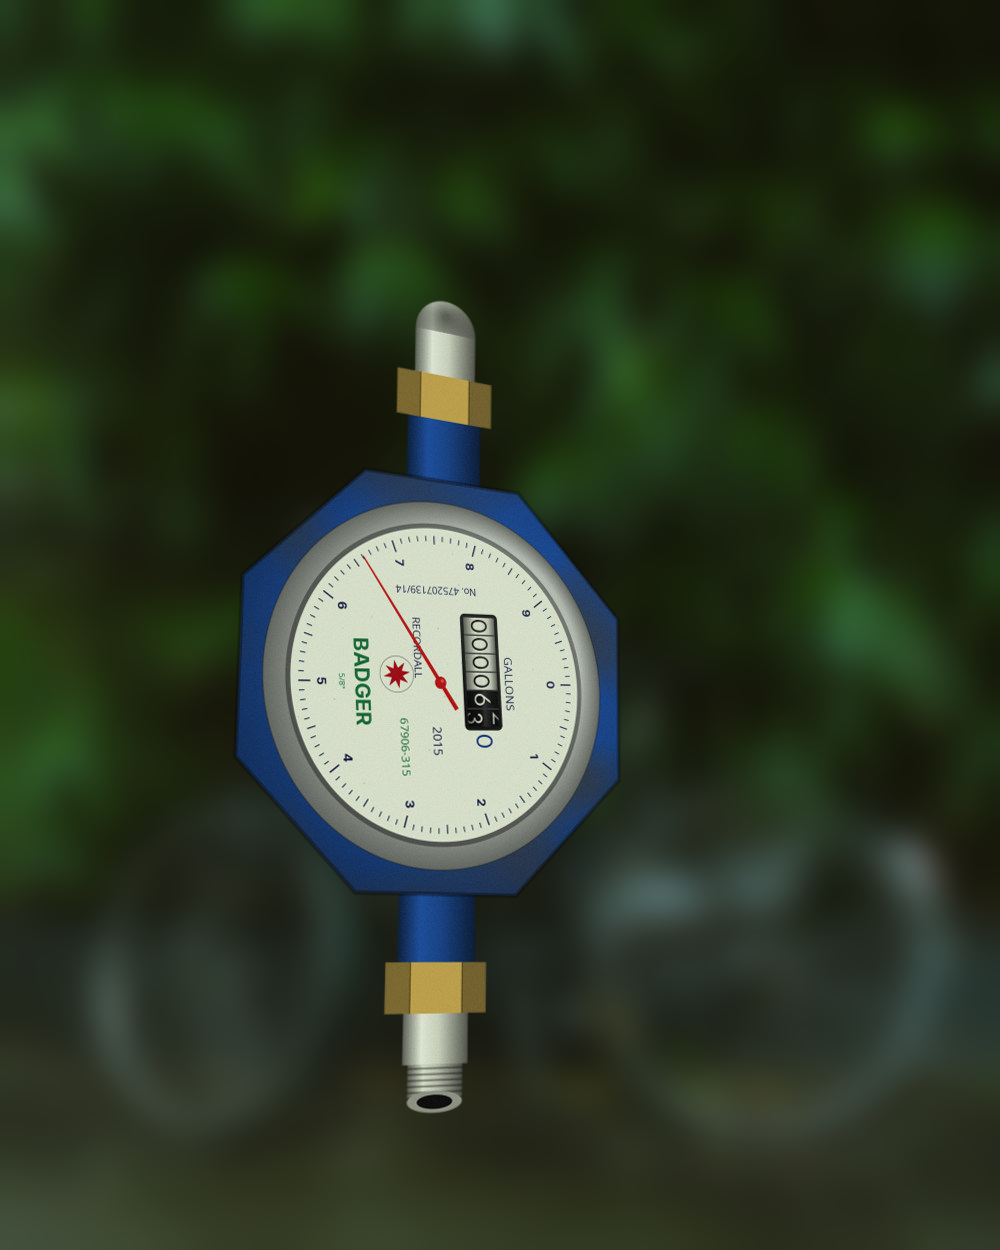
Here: **626.6** gal
